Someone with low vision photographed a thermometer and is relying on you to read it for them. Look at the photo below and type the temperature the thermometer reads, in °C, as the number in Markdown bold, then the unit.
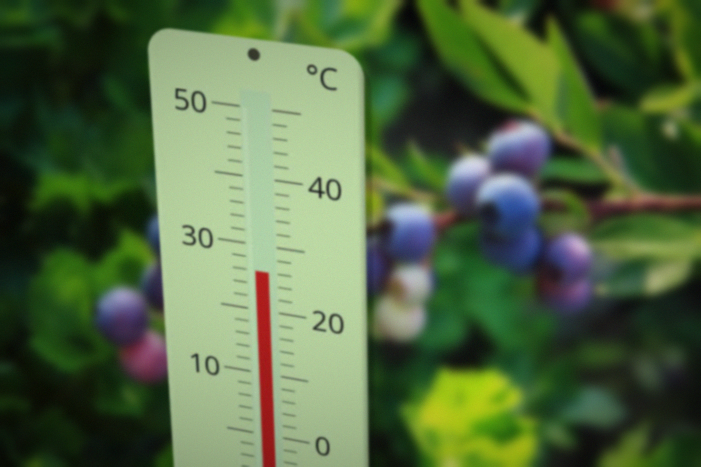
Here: **26** °C
